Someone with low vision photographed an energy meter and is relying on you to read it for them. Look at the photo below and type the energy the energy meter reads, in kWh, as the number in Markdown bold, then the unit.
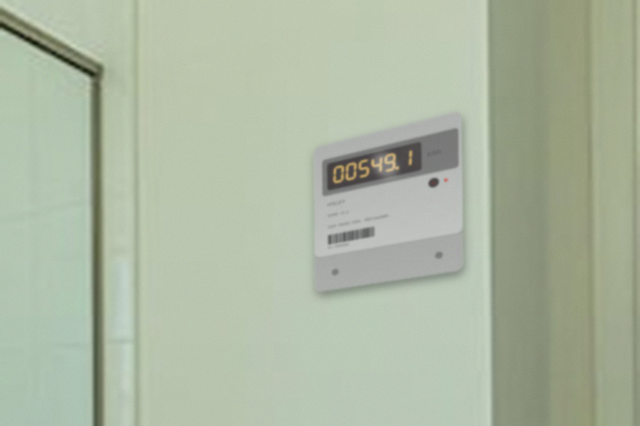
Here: **549.1** kWh
